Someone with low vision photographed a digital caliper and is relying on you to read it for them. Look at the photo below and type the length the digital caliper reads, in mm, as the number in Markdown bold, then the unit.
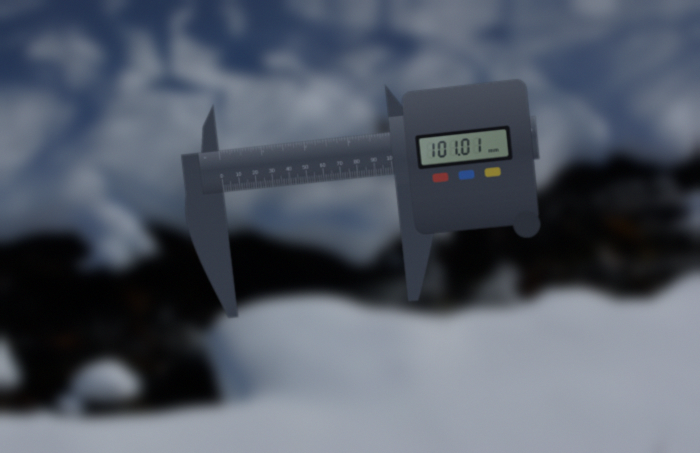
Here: **101.01** mm
